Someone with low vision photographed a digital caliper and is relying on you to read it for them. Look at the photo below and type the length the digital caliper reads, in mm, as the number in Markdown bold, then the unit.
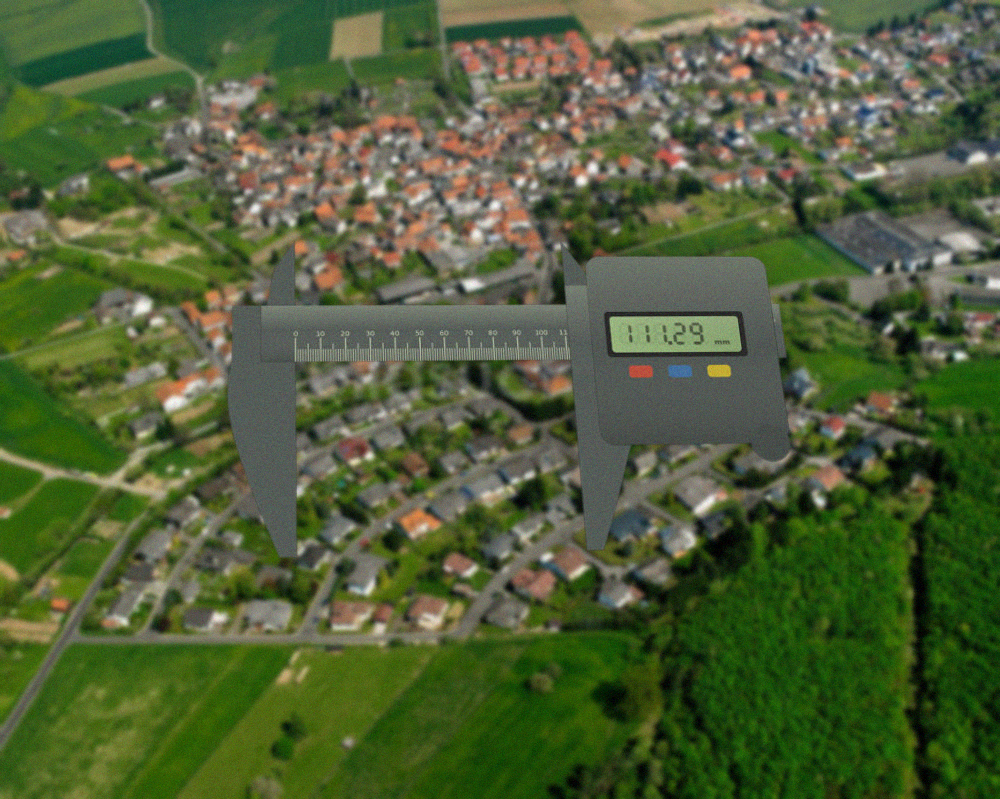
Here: **111.29** mm
